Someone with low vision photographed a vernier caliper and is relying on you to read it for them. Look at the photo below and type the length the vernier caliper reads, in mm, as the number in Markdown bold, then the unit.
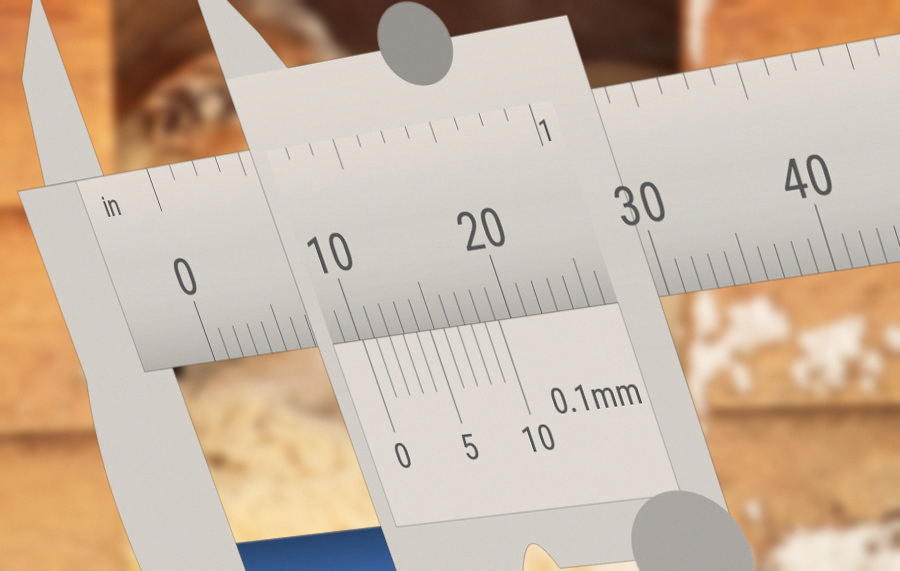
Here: **10.2** mm
